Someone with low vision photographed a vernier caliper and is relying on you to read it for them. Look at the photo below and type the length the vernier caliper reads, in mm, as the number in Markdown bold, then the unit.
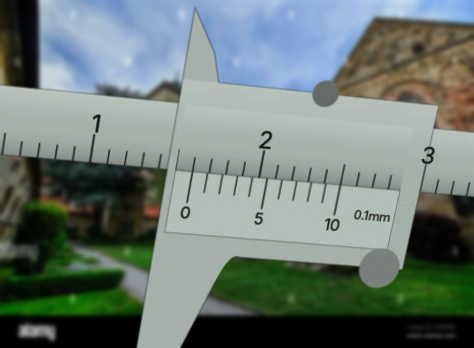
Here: **16.0** mm
